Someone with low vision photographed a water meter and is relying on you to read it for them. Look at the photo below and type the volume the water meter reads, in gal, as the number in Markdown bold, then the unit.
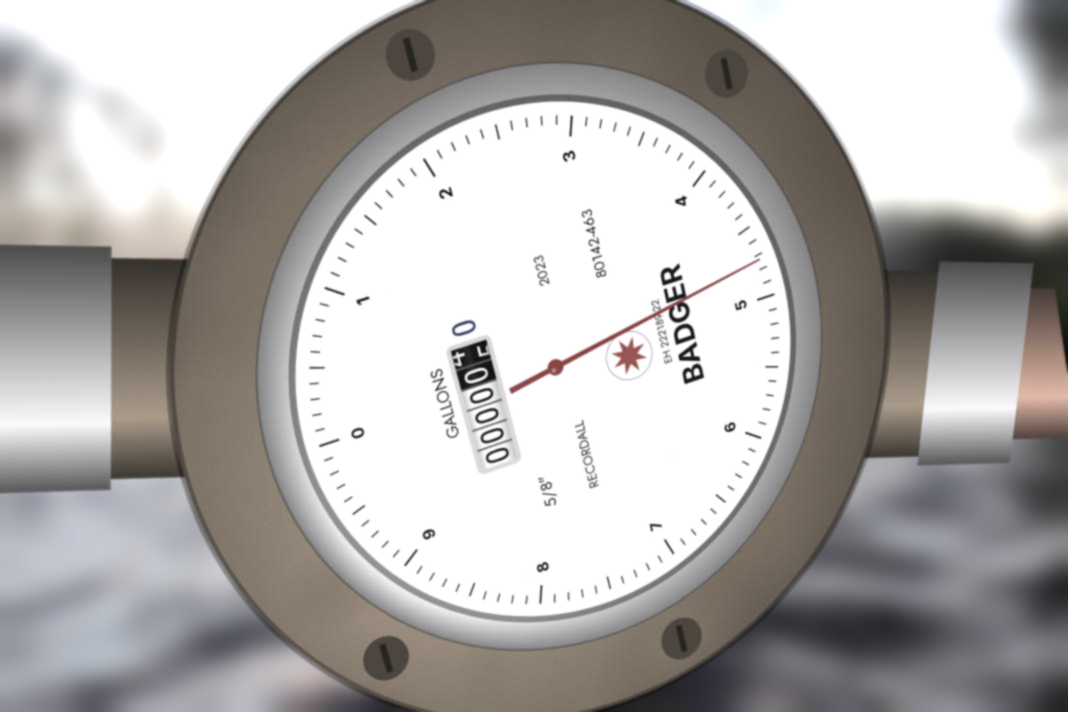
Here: **44.7** gal
